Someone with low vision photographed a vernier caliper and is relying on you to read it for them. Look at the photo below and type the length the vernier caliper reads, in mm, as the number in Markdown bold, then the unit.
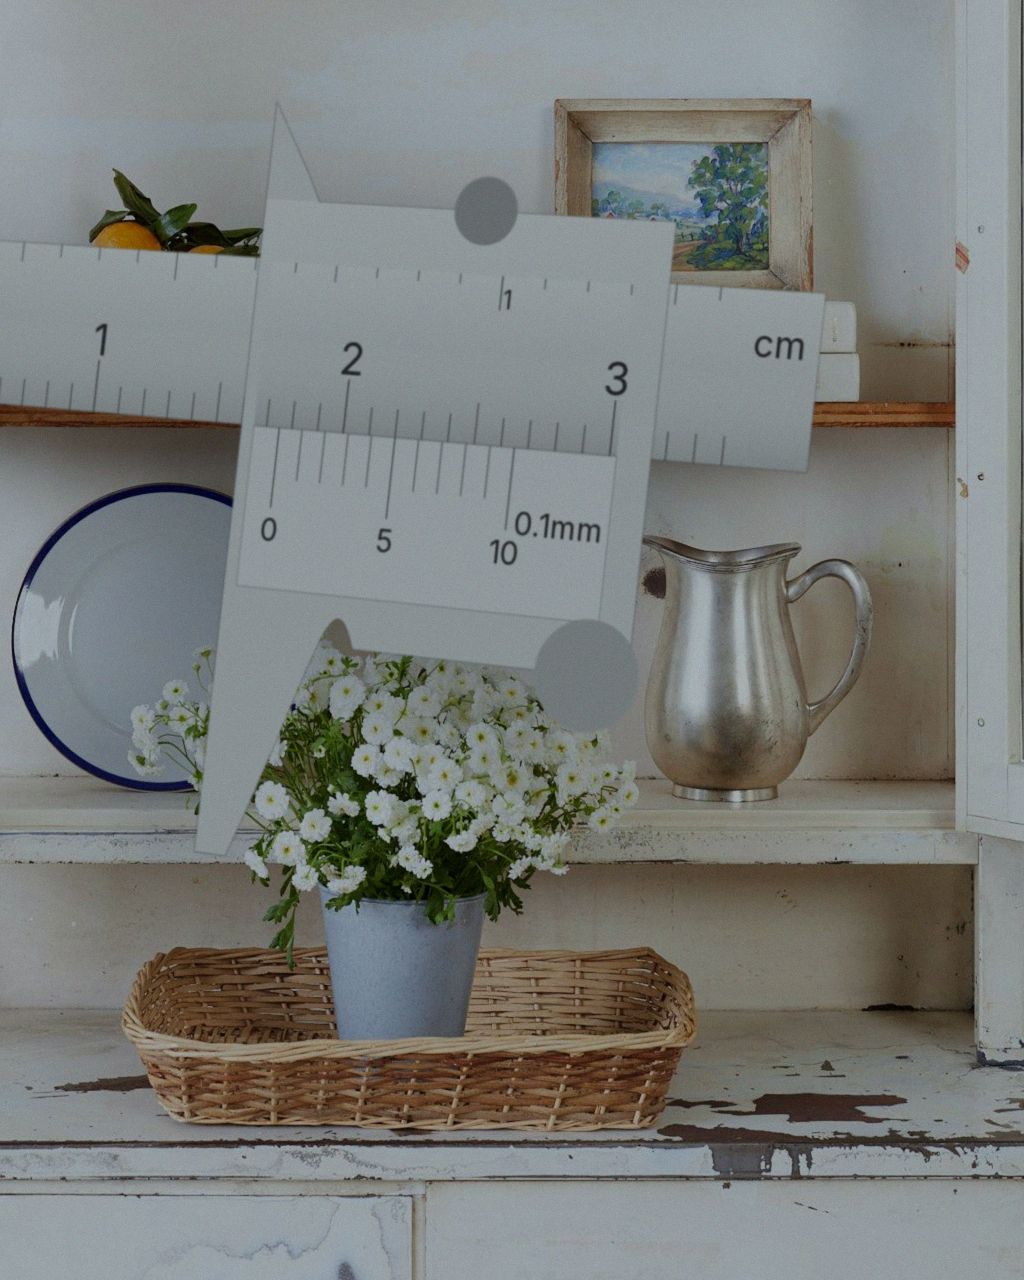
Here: **17.5** mm
